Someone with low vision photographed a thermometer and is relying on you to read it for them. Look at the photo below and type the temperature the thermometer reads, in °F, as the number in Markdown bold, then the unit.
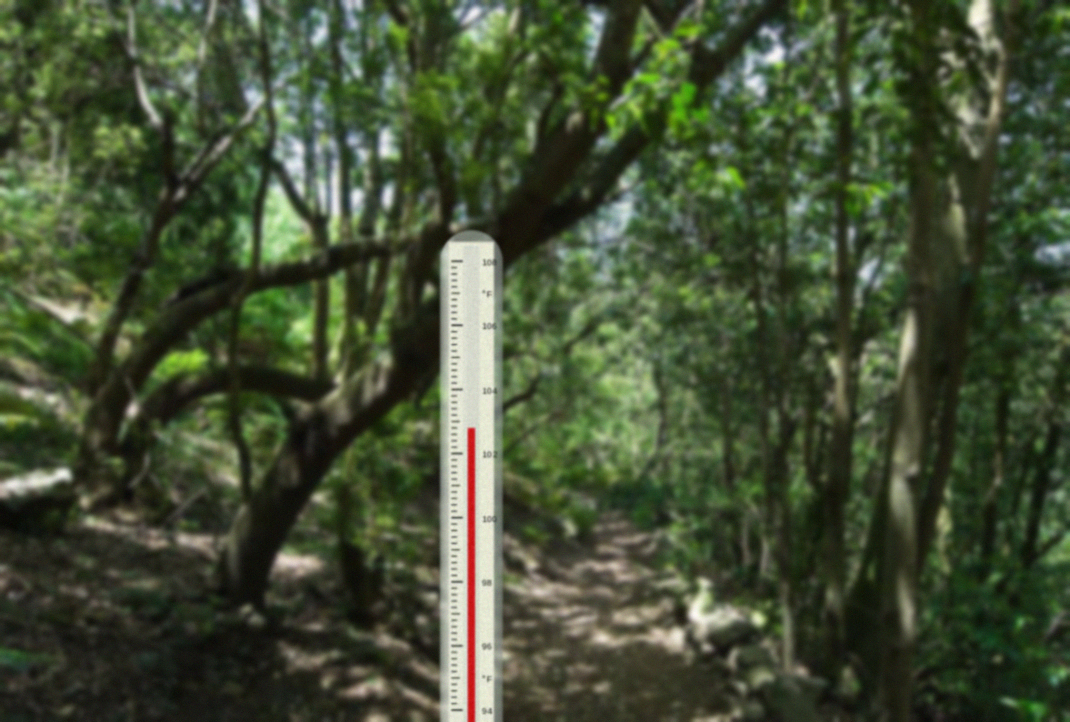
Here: **102.8** °F
